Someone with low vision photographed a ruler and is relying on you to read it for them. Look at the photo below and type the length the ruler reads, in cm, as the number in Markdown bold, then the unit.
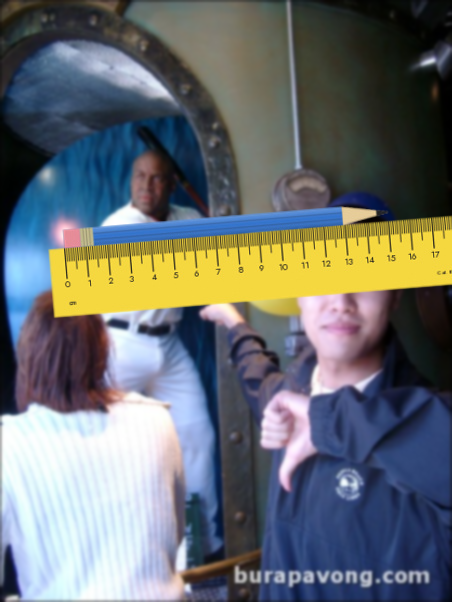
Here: **15** cm
